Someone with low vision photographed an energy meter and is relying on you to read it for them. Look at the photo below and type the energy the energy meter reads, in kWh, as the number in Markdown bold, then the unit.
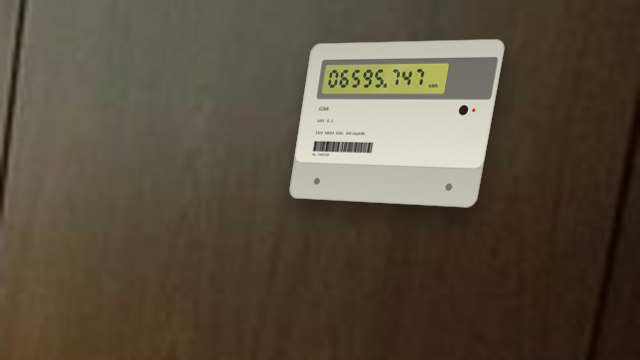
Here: **6595.747** kWh
